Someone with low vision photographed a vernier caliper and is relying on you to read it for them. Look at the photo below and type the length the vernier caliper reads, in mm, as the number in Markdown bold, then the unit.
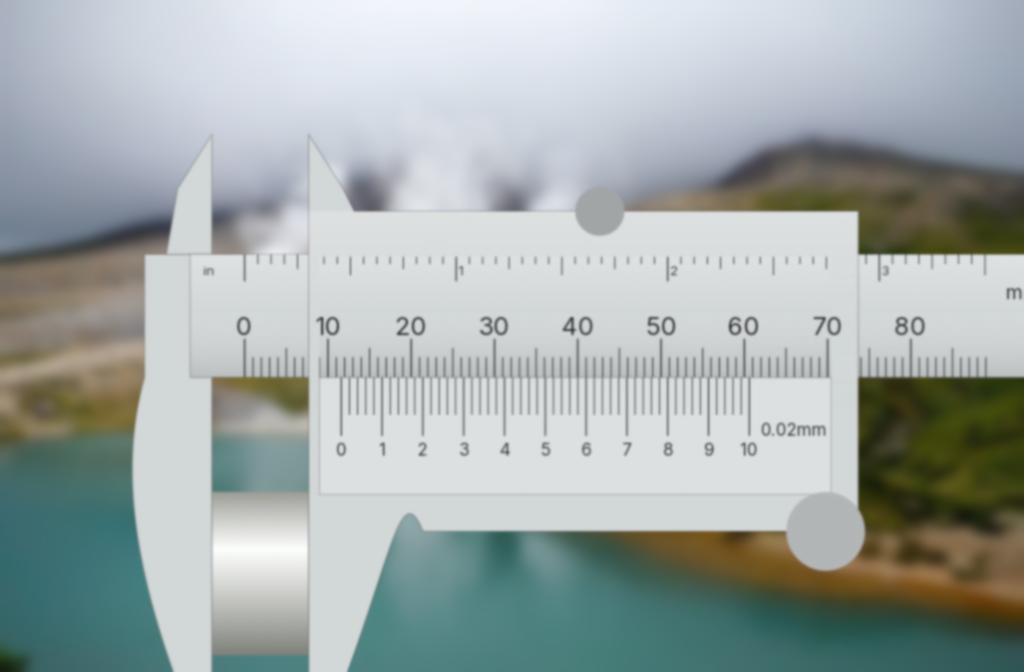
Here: **11.6** mm
